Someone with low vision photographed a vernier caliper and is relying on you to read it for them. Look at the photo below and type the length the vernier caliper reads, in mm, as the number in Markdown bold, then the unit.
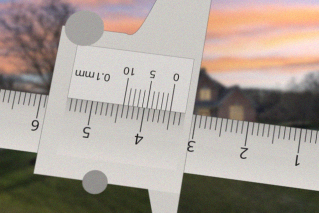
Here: **35.0** mm
